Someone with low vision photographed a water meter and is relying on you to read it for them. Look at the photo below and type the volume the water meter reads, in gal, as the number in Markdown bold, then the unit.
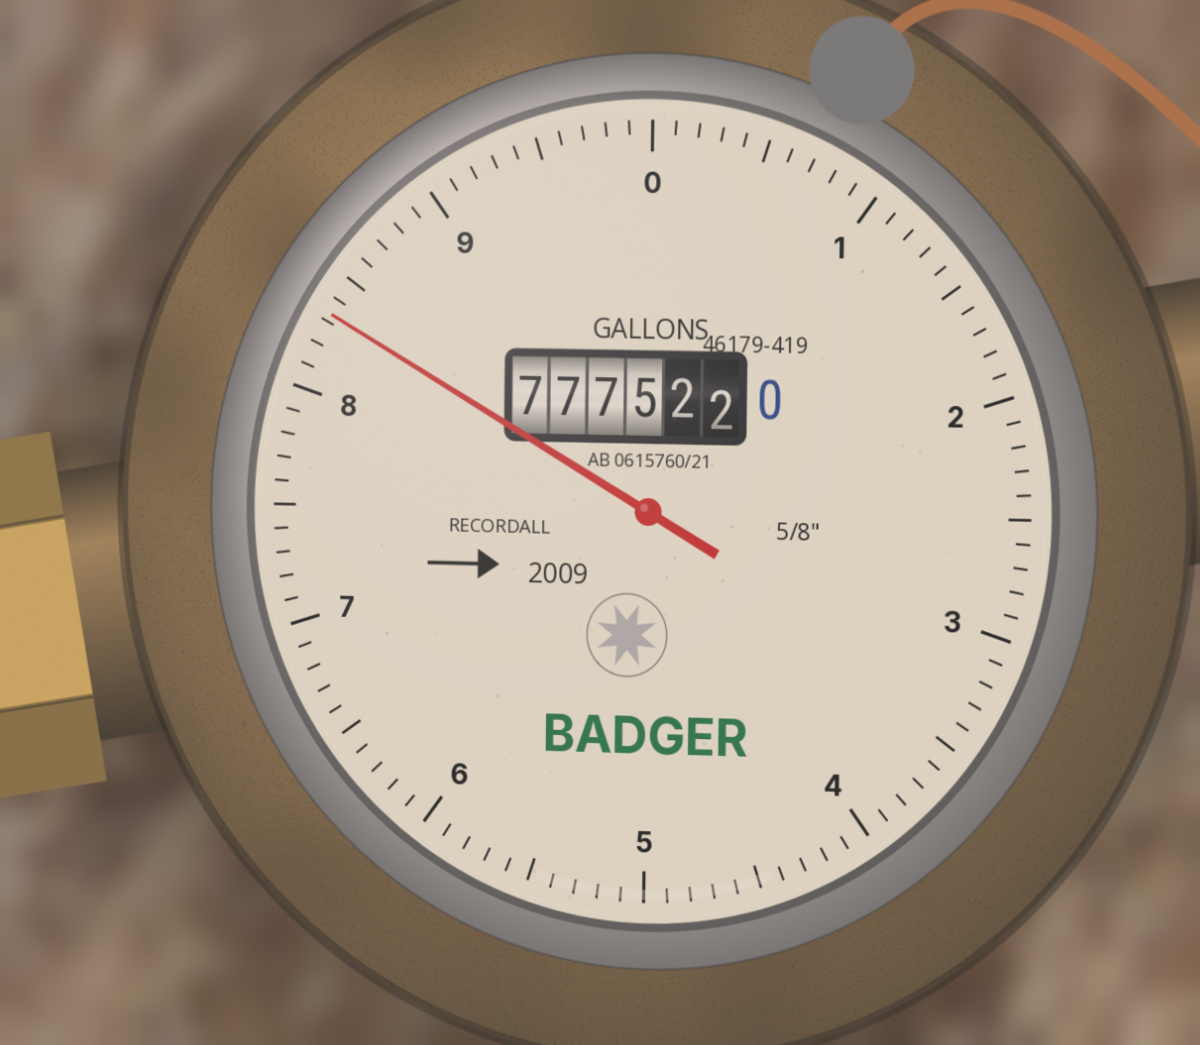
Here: **7775218.3** gal
